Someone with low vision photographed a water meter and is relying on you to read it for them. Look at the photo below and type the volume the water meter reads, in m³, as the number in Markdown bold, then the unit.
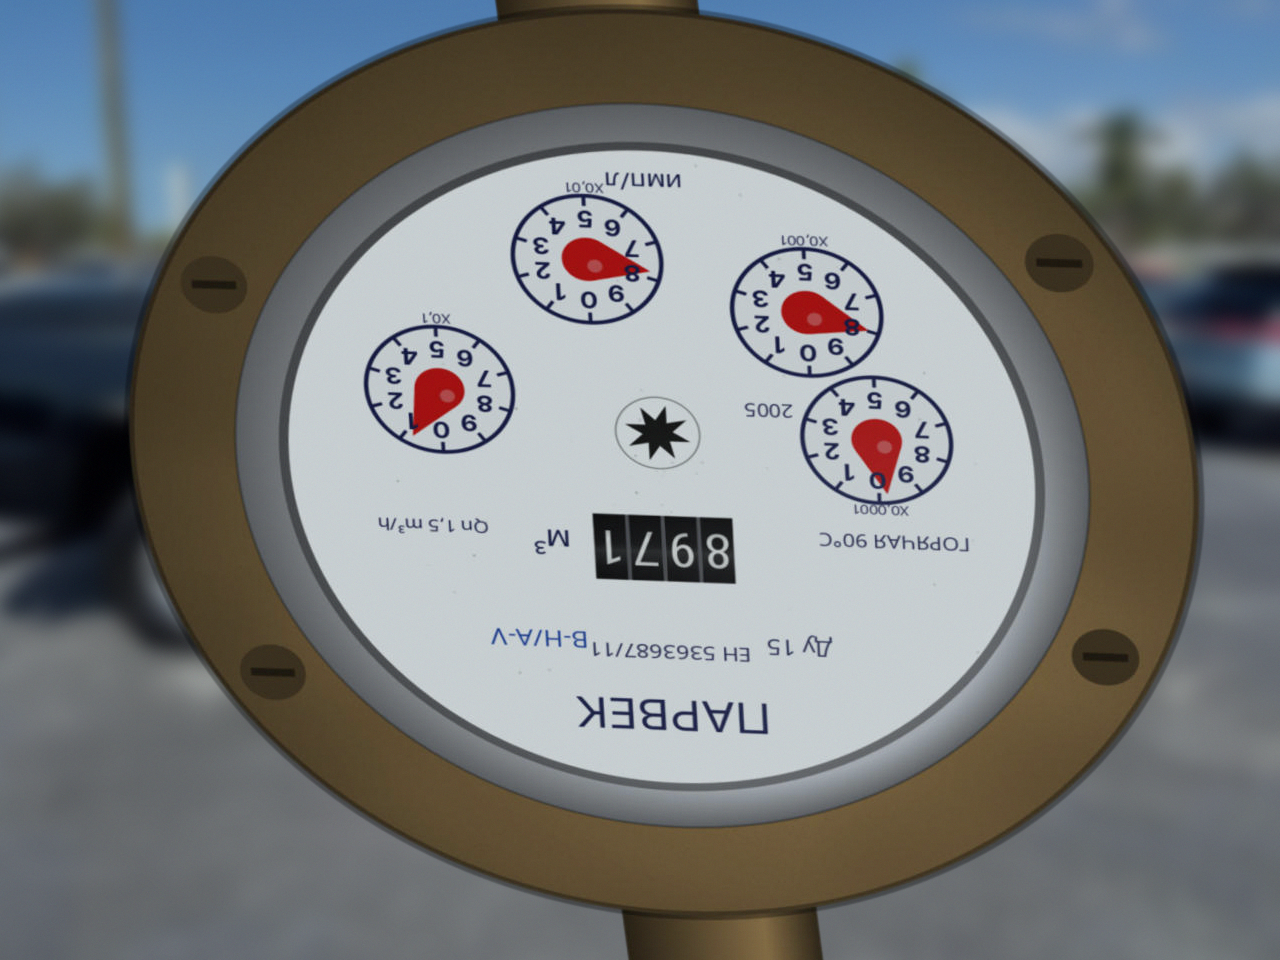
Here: **8971.0779** m³
